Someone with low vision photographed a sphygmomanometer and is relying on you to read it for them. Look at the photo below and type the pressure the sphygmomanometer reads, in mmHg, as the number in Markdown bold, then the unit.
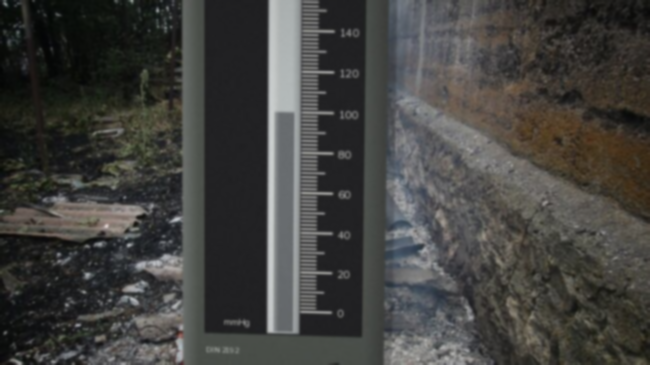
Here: **100** mmHg
